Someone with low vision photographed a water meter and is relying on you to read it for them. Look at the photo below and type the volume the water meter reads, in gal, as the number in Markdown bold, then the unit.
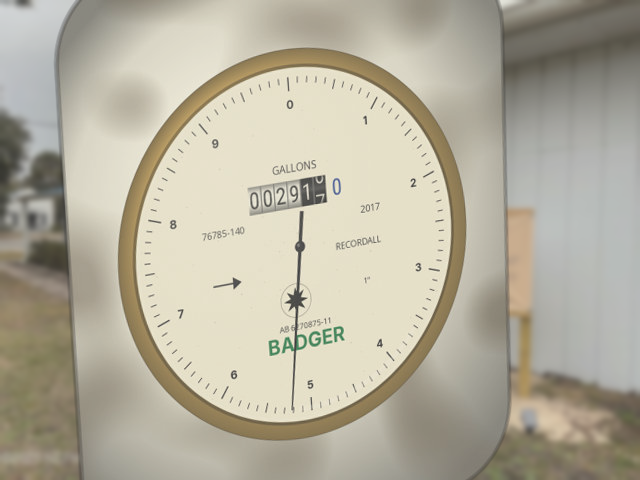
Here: **29165.2** gal
